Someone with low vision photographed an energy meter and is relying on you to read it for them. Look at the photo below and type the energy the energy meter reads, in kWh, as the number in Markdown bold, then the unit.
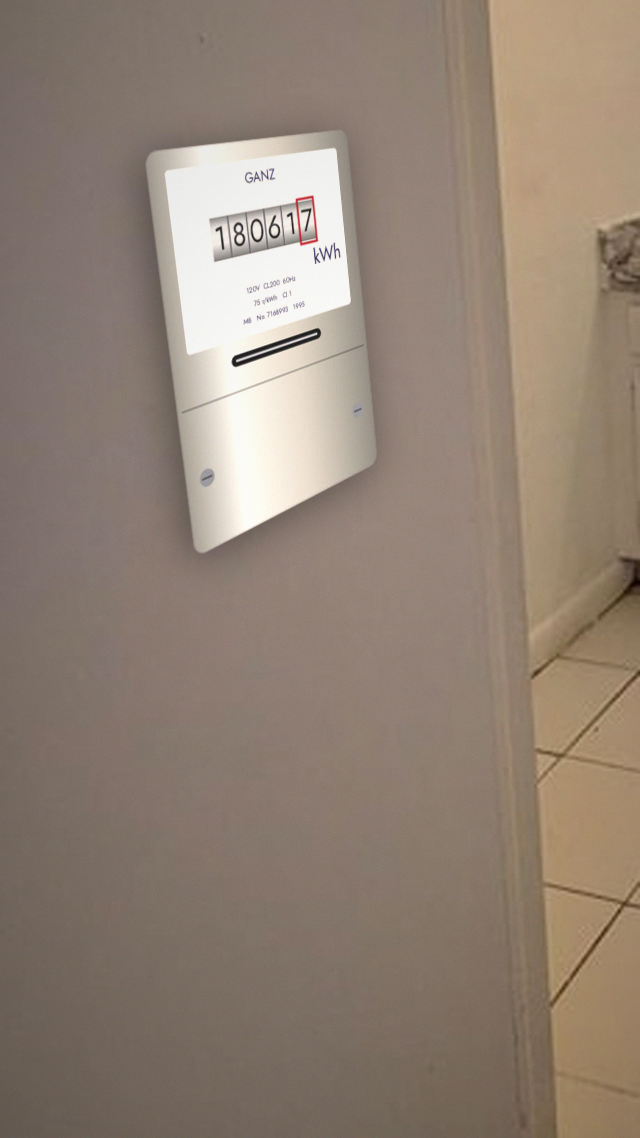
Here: **18061.7** kWh
